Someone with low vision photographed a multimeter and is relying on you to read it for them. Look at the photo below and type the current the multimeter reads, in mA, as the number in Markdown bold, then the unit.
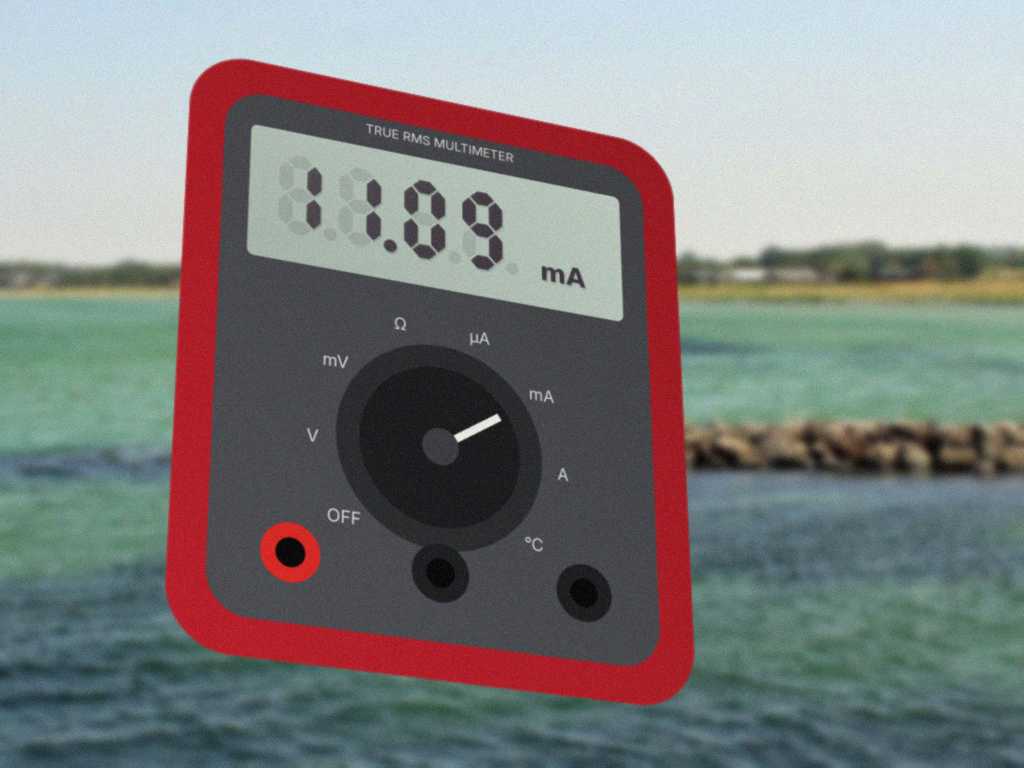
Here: **11.09** mA
